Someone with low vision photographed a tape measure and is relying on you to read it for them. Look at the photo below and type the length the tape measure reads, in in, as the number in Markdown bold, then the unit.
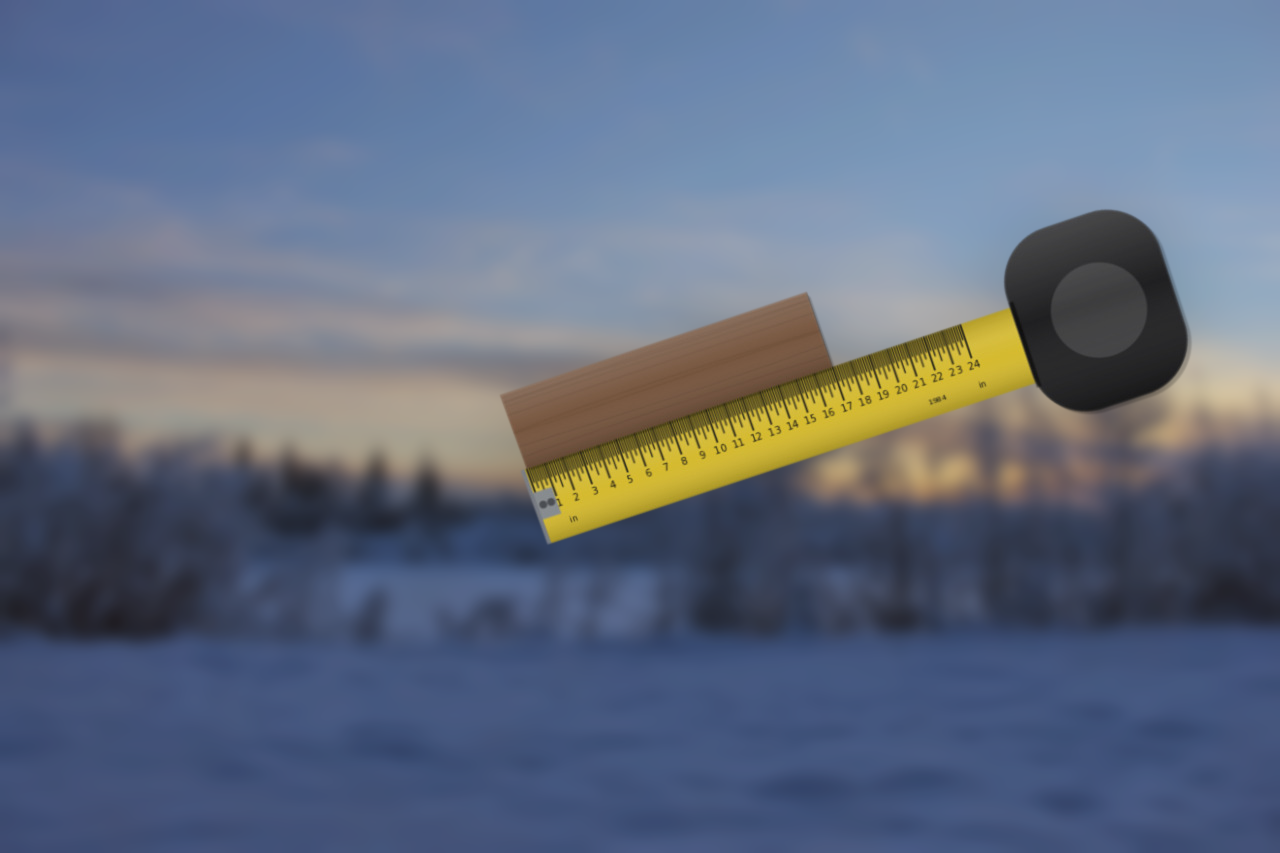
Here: **17** in
